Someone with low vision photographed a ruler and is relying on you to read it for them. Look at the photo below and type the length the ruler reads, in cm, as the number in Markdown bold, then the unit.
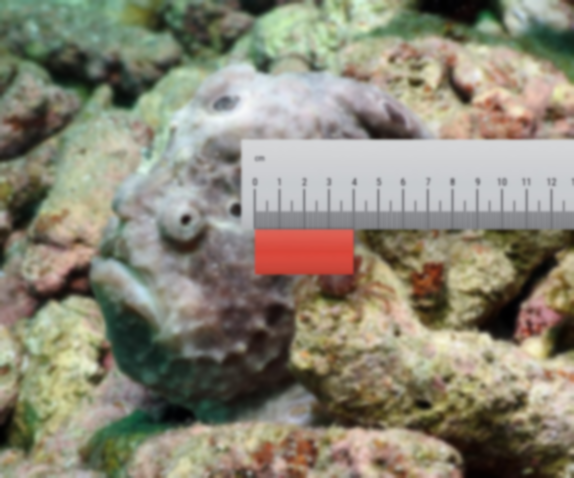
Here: **4** cm
